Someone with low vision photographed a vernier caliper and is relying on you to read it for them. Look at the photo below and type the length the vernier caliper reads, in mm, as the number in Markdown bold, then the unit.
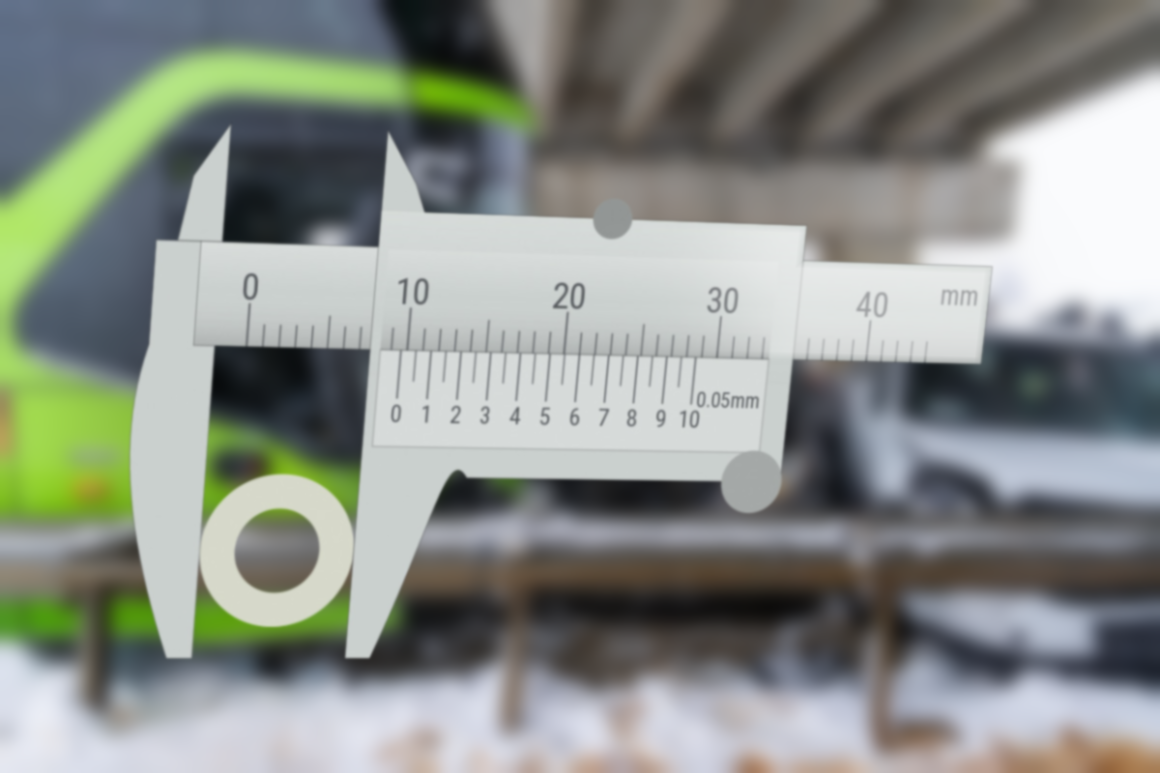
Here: **9.6** mm
